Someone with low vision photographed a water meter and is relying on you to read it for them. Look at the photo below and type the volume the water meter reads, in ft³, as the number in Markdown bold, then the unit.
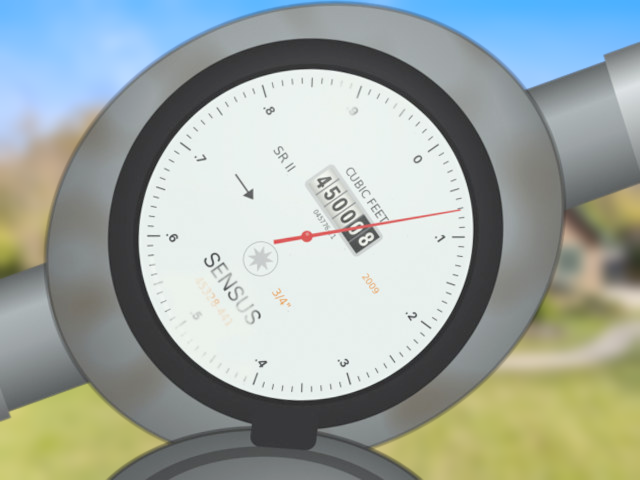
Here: **450008.07** ft³
